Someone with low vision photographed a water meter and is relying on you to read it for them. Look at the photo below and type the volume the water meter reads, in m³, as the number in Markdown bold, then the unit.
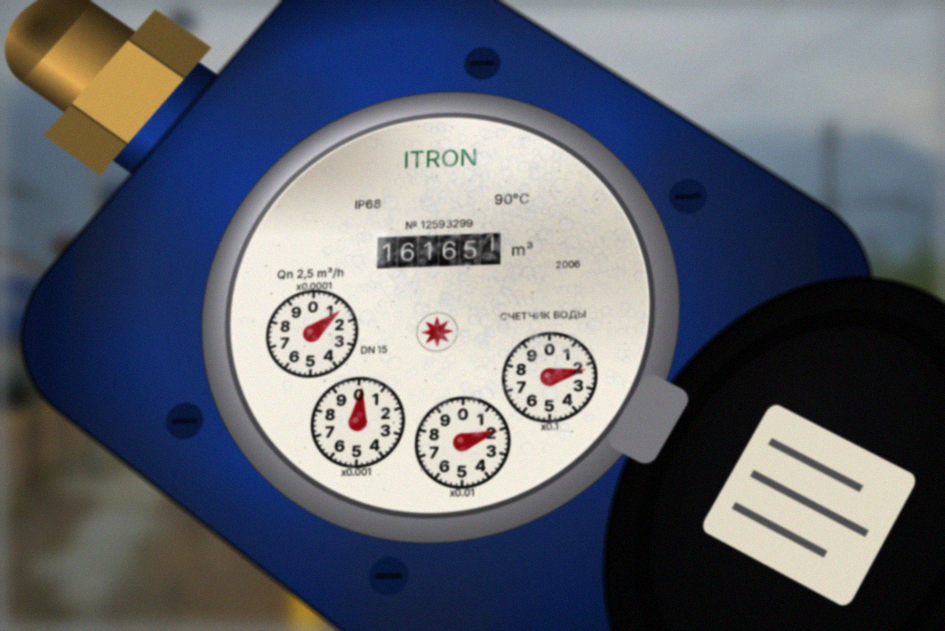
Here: **161651.2201** m³
